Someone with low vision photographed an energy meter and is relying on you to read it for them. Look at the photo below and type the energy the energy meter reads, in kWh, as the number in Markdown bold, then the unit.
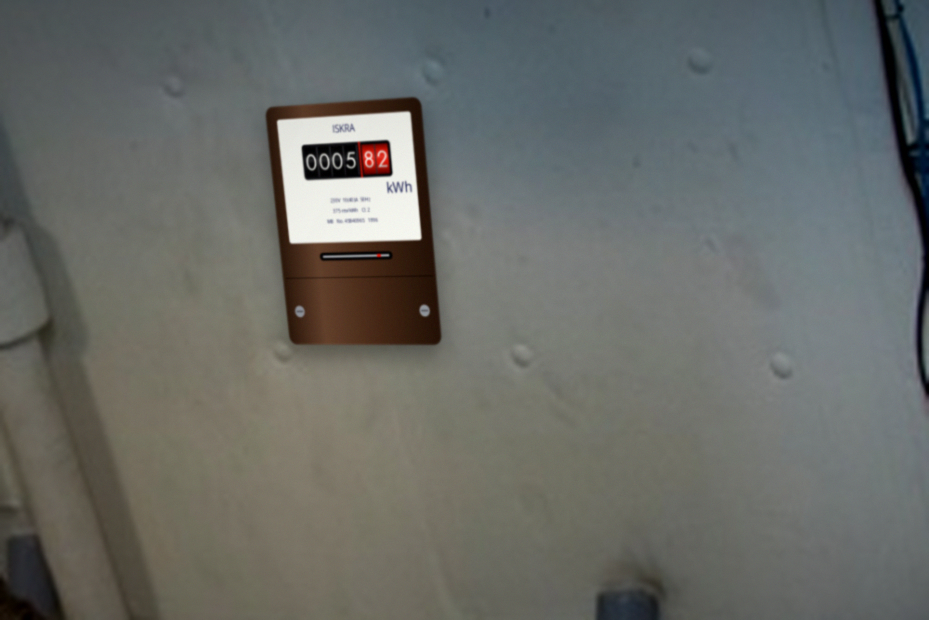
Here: **5.82** kWh
